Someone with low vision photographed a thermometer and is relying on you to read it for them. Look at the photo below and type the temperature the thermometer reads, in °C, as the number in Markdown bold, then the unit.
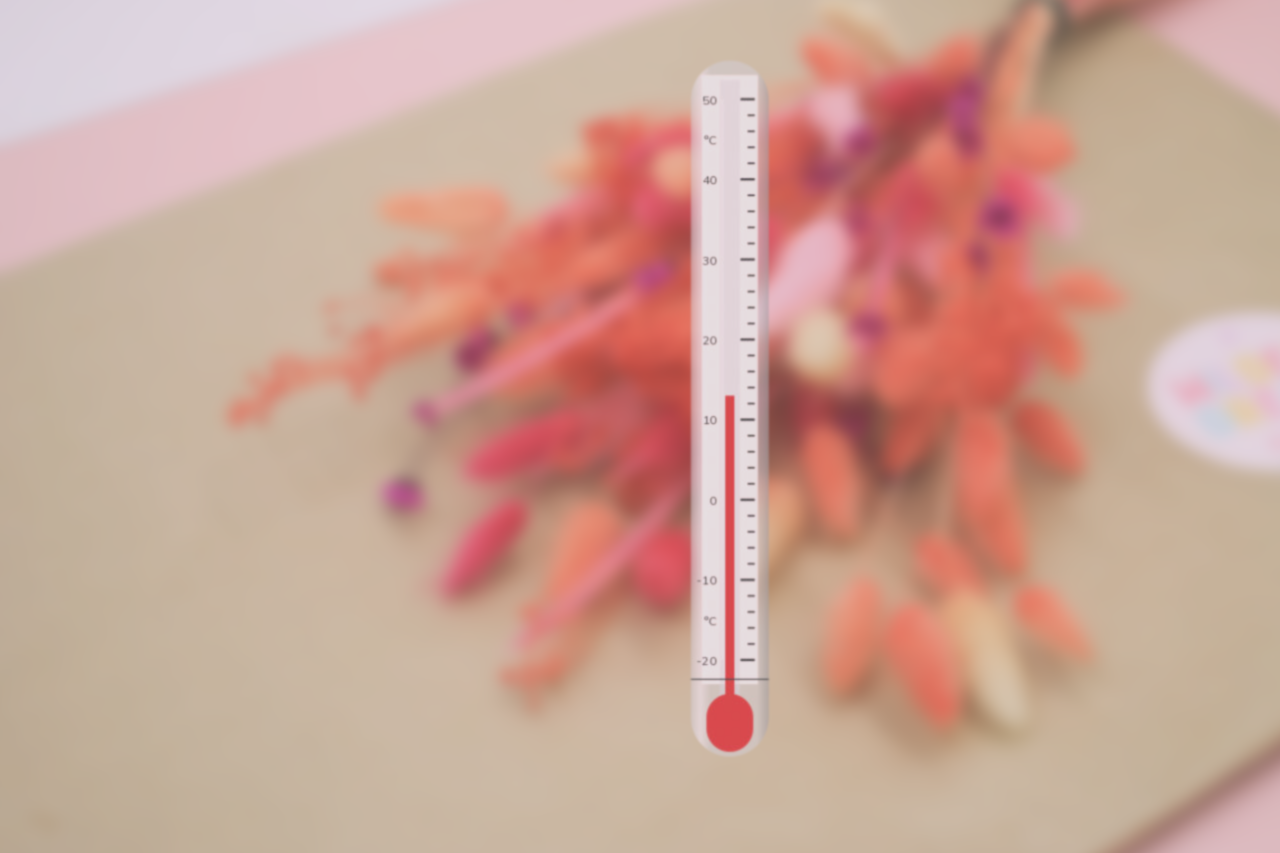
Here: **13** °C
